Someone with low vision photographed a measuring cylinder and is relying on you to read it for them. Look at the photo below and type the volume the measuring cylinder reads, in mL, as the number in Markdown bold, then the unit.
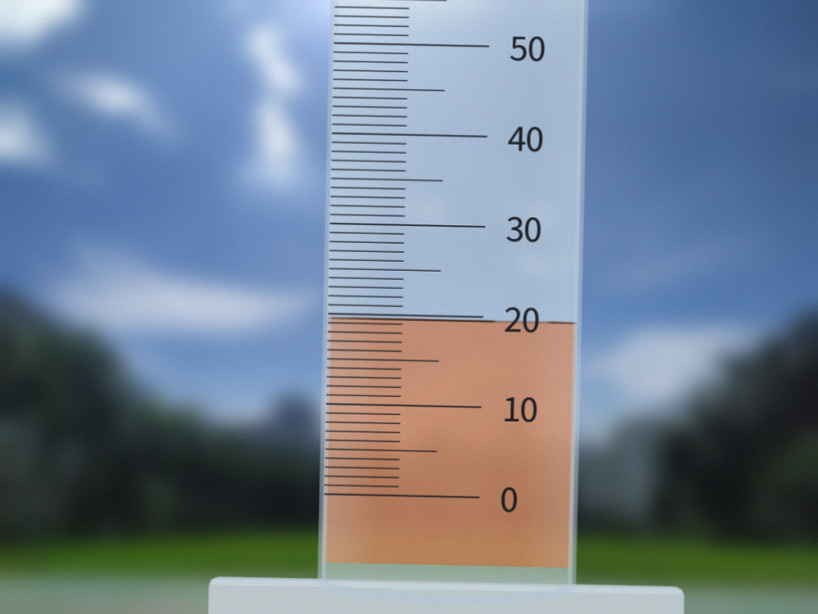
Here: **19.5** mL
